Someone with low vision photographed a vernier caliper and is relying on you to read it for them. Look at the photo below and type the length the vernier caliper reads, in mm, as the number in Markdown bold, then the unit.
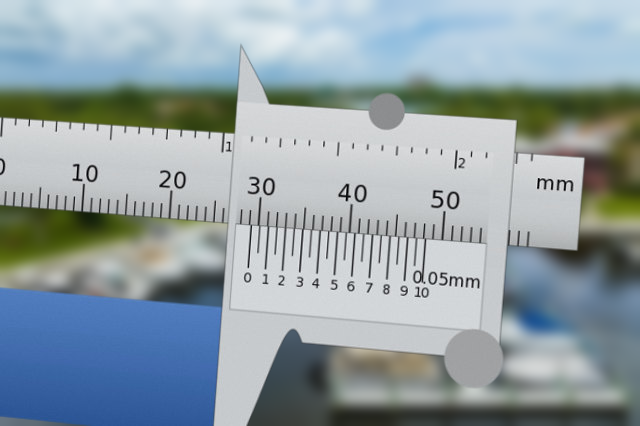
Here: **29.2** mm
